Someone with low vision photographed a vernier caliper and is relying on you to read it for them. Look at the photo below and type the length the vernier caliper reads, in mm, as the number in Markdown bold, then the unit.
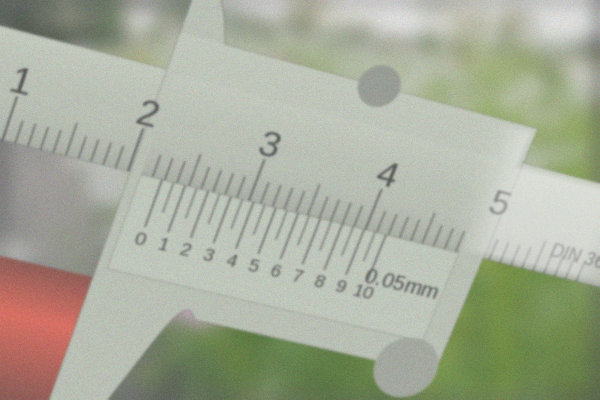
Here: **22.8** mm
